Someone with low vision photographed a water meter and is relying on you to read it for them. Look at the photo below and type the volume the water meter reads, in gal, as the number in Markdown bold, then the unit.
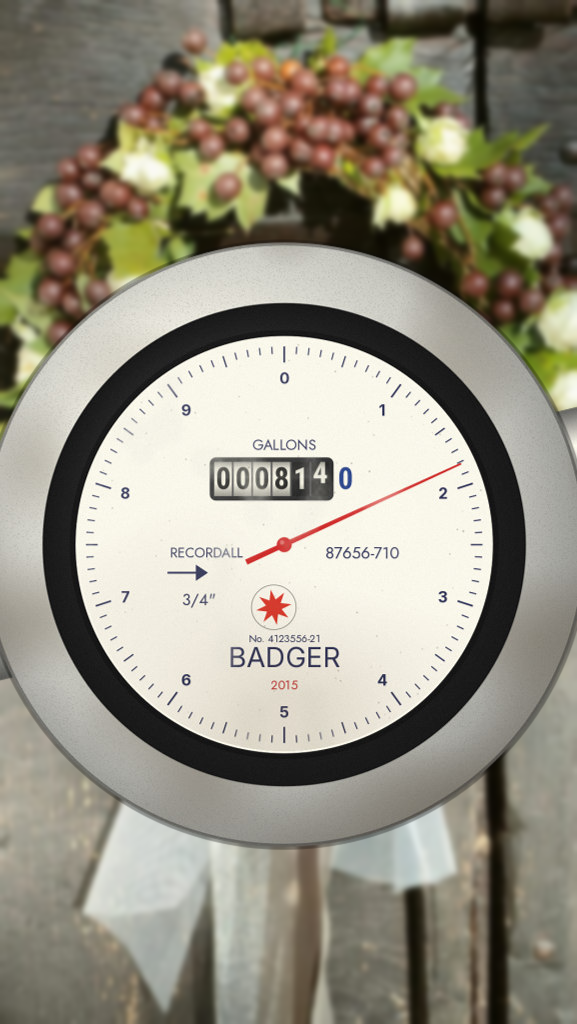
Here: **8141.8** gal
